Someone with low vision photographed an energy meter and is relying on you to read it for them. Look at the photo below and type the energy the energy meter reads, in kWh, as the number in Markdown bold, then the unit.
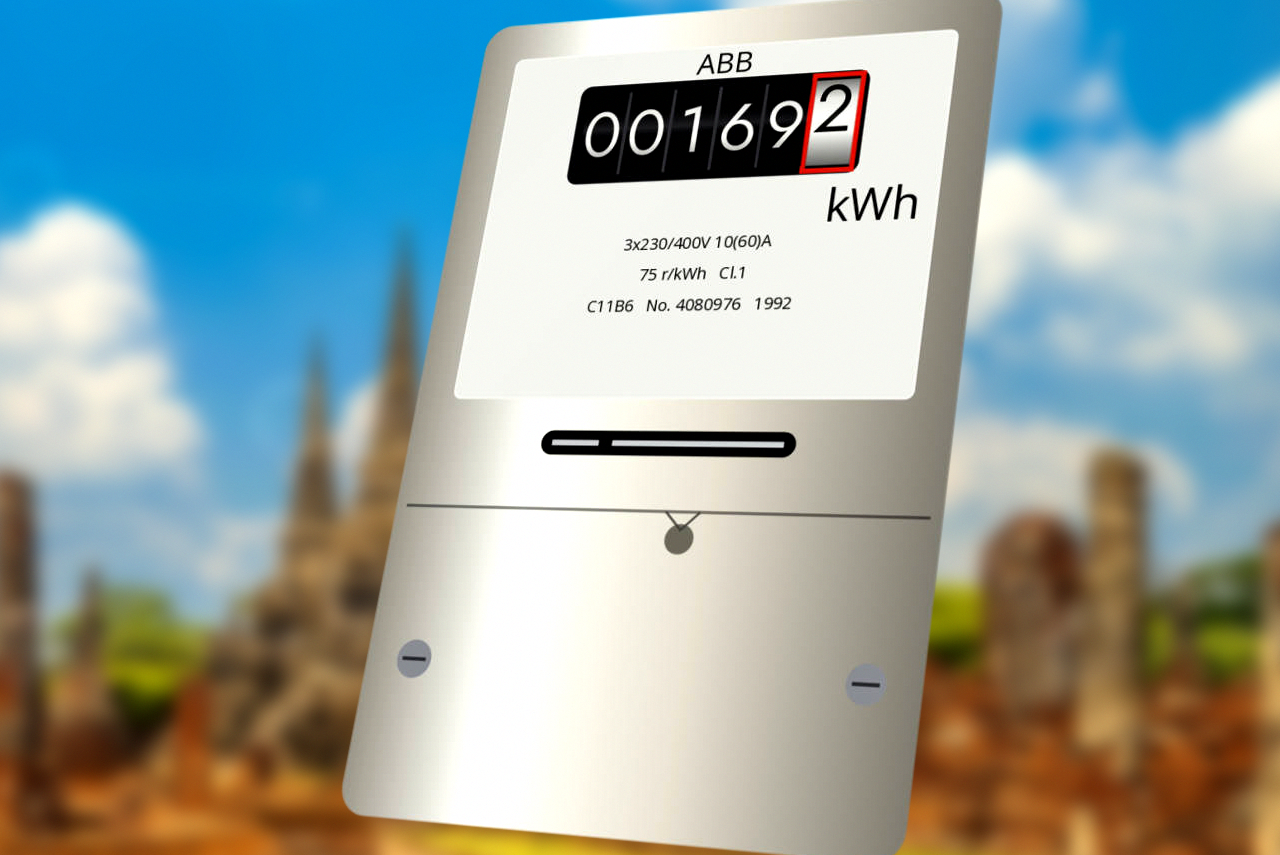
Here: **169.2** kWh
